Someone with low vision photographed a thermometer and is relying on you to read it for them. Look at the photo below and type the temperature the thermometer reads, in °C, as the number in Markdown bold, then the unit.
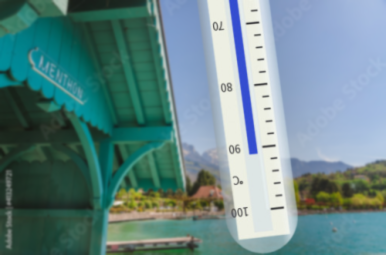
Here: **91** °C
